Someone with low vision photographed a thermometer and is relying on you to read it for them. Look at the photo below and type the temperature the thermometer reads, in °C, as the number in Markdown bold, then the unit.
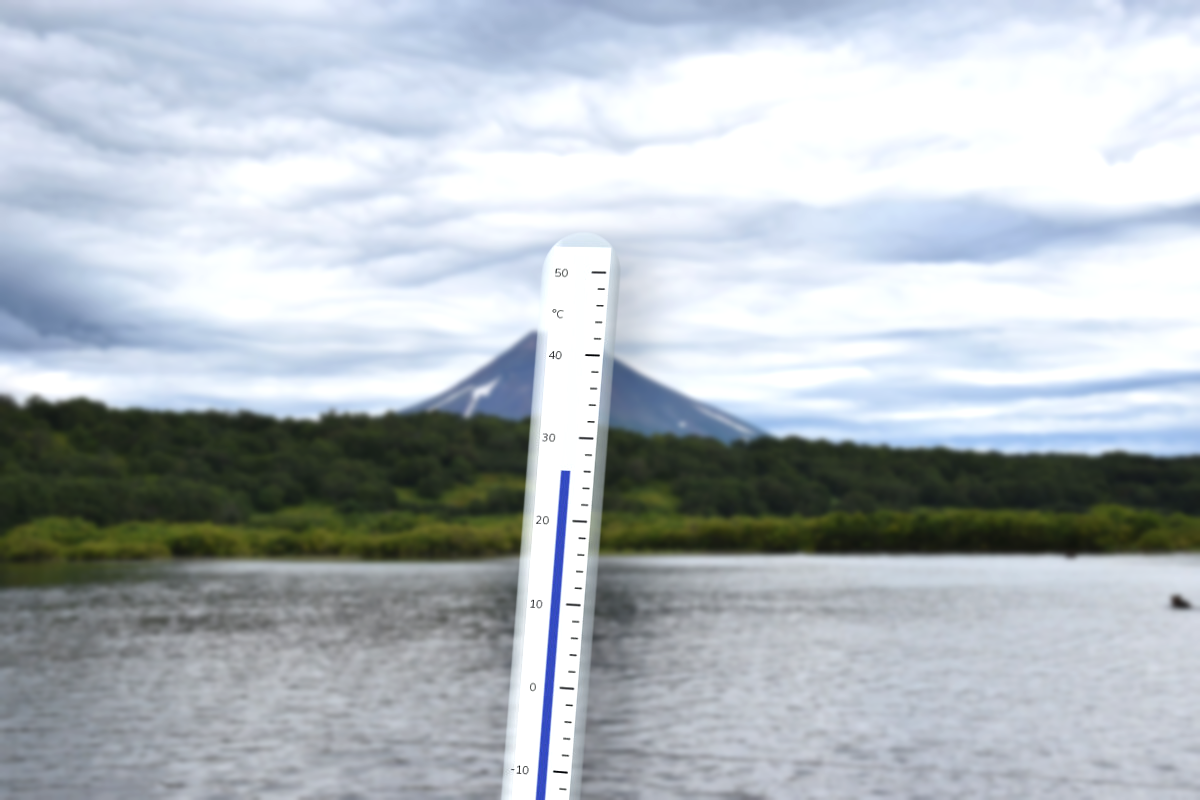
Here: **26** °C
